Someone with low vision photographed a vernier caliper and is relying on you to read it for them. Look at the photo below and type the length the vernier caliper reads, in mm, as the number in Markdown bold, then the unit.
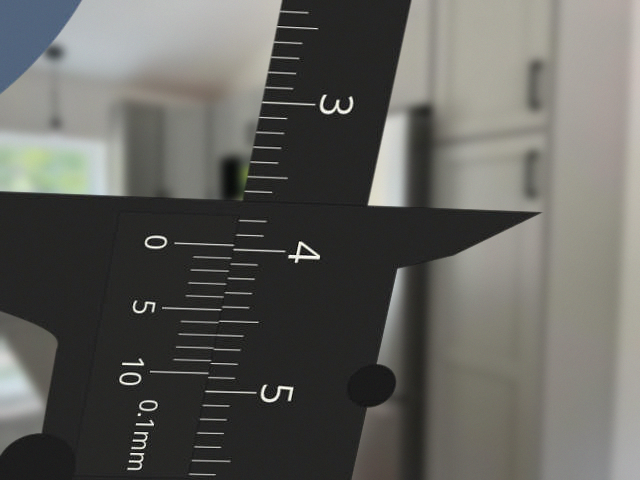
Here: **39.7** mm
